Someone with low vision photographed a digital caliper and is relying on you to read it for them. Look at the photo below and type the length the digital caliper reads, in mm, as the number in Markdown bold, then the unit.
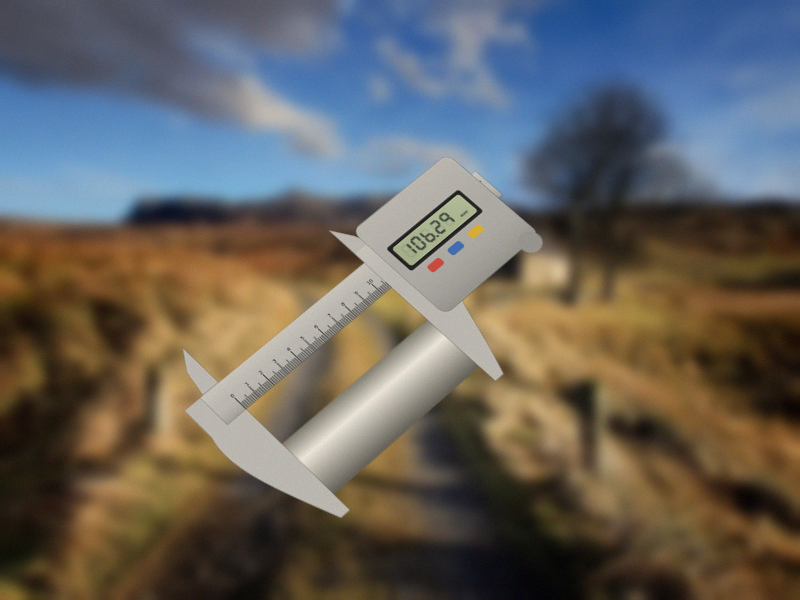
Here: **106.29** mm
